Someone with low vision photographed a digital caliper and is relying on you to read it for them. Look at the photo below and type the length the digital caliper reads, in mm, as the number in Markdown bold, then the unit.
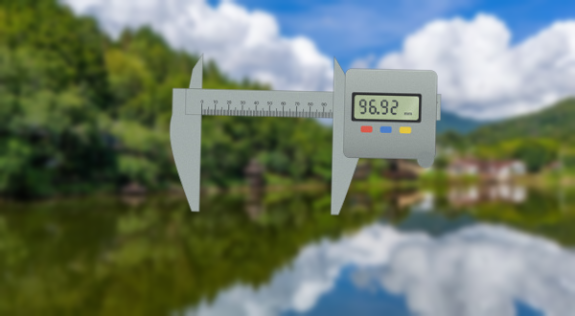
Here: **96.92** mm
